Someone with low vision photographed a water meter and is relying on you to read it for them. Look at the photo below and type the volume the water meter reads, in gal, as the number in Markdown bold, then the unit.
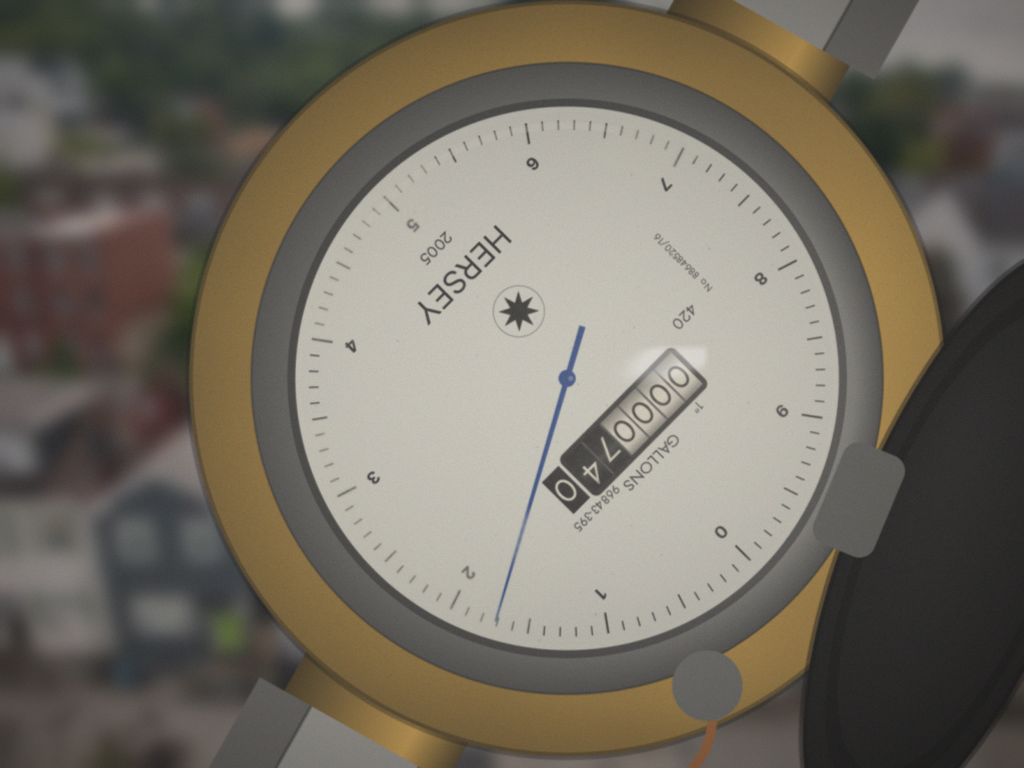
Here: **741.7** gal
